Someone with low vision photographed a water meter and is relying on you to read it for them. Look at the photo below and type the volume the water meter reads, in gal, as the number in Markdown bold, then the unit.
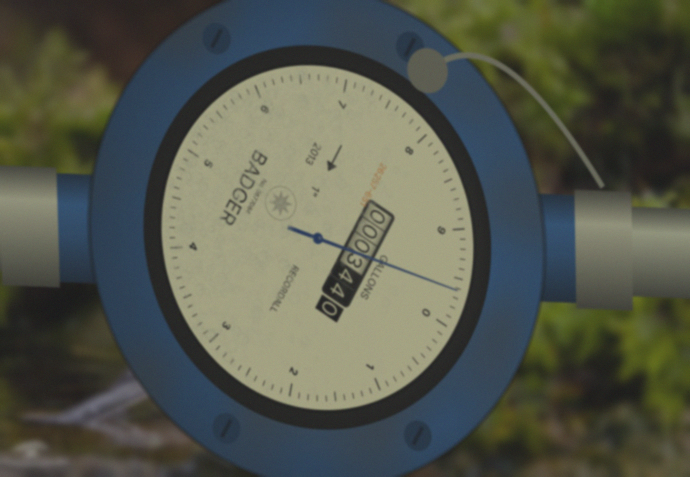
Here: **3439.6** gal
